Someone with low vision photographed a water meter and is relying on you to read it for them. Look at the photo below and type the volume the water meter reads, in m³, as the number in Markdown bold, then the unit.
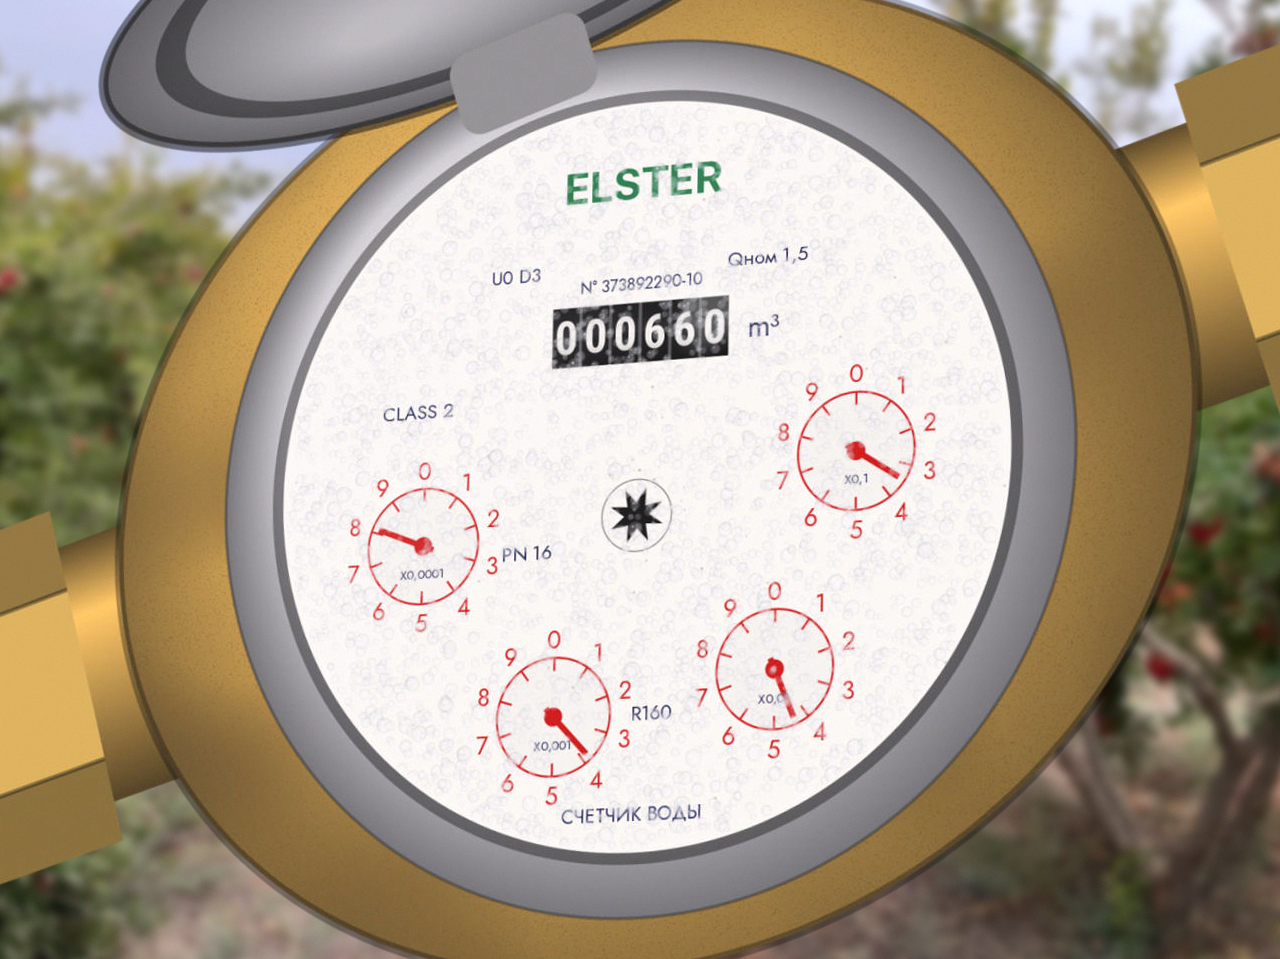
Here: **660.3438** m³
